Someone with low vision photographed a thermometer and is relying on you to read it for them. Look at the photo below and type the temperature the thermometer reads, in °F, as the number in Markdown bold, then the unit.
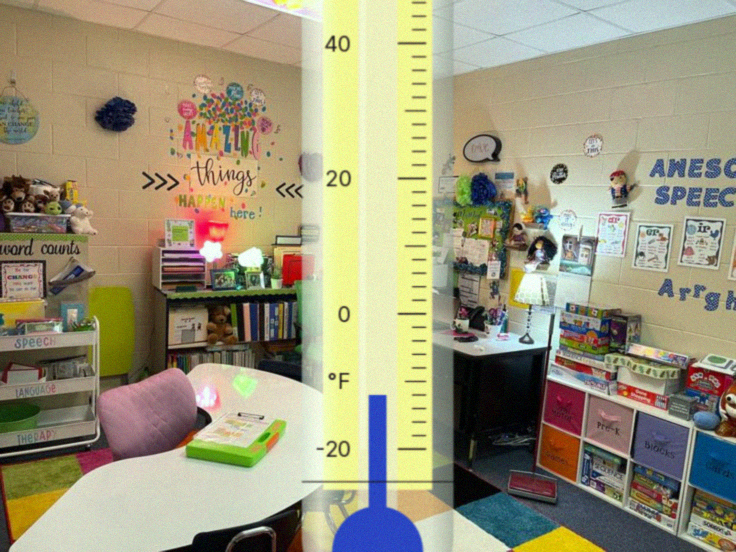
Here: **-12** °F
